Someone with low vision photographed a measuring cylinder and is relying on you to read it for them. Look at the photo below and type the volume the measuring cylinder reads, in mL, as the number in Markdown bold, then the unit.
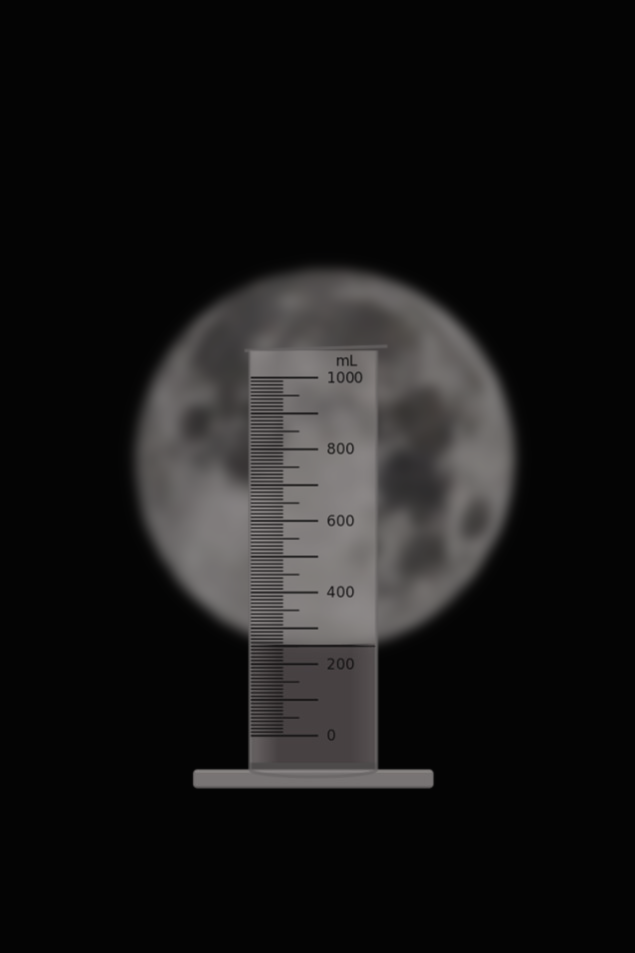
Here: **250** mL
